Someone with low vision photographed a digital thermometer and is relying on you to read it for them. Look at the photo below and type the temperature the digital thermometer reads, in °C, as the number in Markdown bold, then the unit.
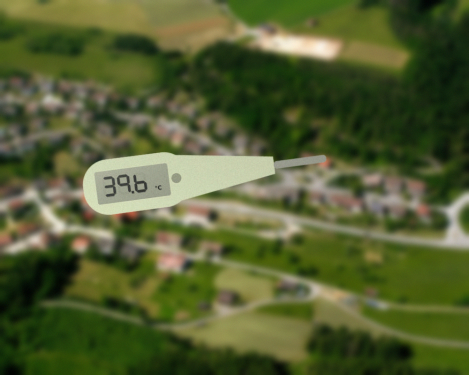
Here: **39.6** °C
